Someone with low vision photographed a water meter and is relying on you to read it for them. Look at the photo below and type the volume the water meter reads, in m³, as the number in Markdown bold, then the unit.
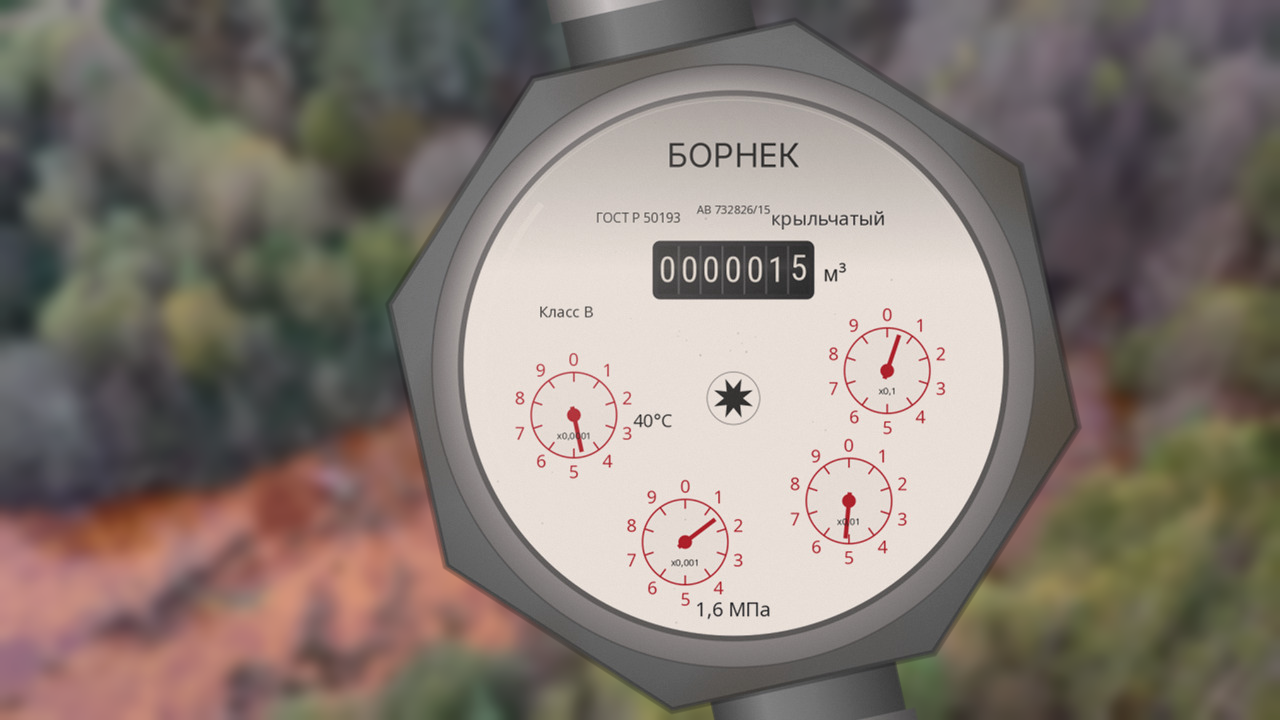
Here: **15.0514** m³
